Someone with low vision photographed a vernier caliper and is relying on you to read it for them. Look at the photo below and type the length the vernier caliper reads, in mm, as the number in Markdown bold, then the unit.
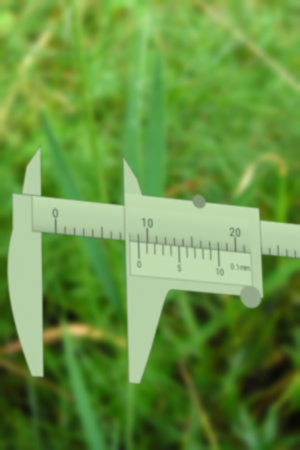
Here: **9.0** mm
